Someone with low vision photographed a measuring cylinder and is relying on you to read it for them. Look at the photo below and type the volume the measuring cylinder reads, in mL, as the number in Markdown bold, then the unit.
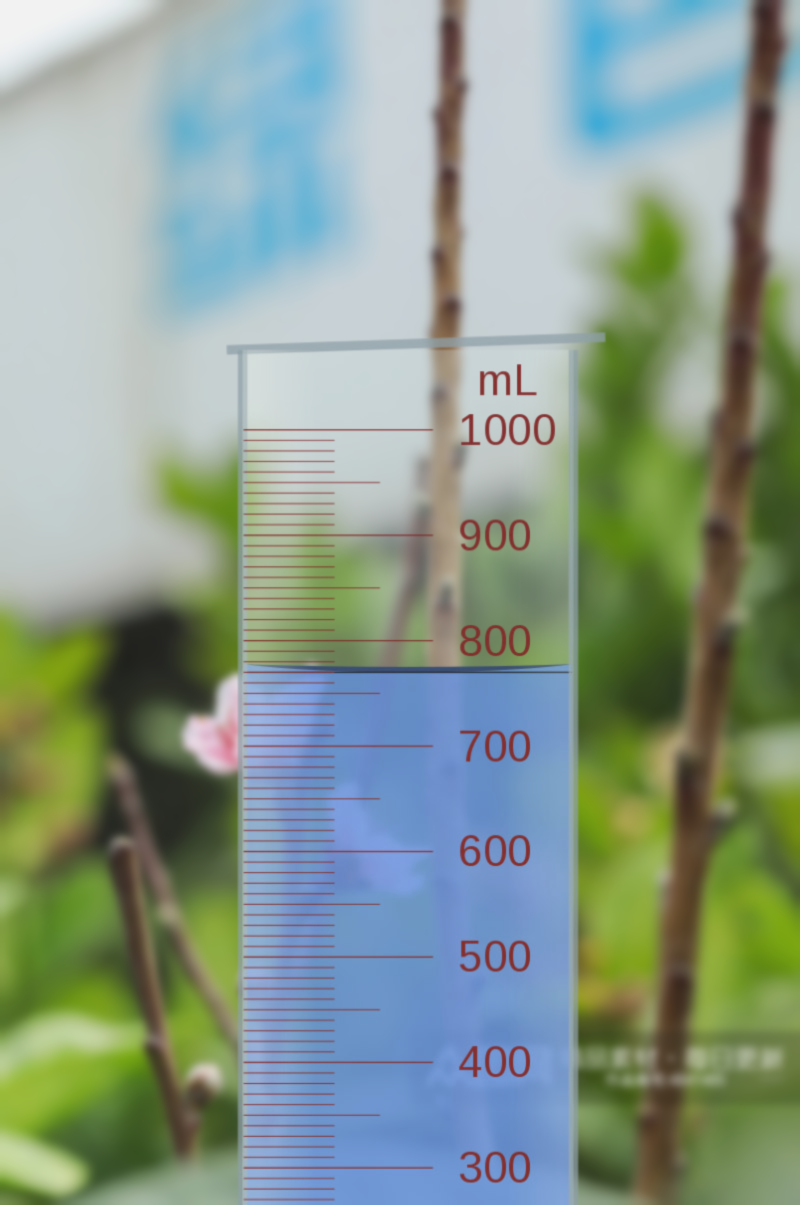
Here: **770** mL
